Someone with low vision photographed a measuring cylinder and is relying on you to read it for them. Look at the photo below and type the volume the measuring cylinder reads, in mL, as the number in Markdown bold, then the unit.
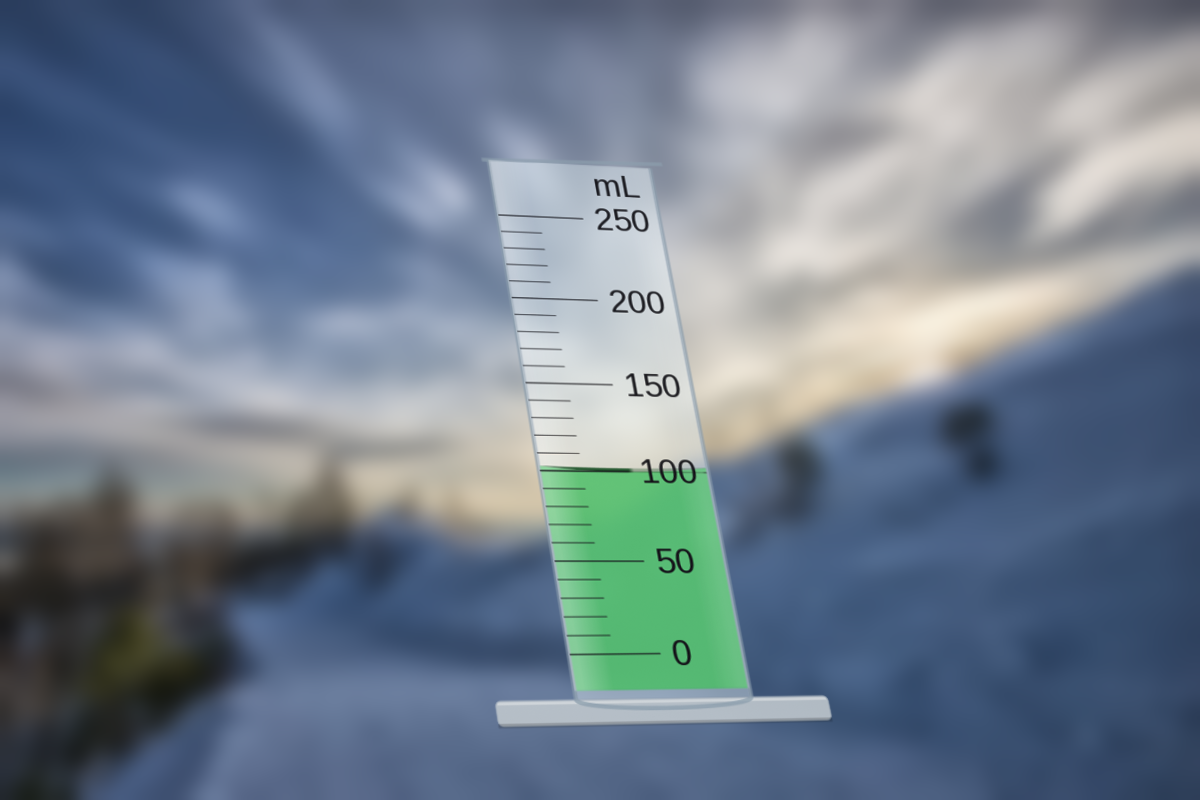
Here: **100** mL
